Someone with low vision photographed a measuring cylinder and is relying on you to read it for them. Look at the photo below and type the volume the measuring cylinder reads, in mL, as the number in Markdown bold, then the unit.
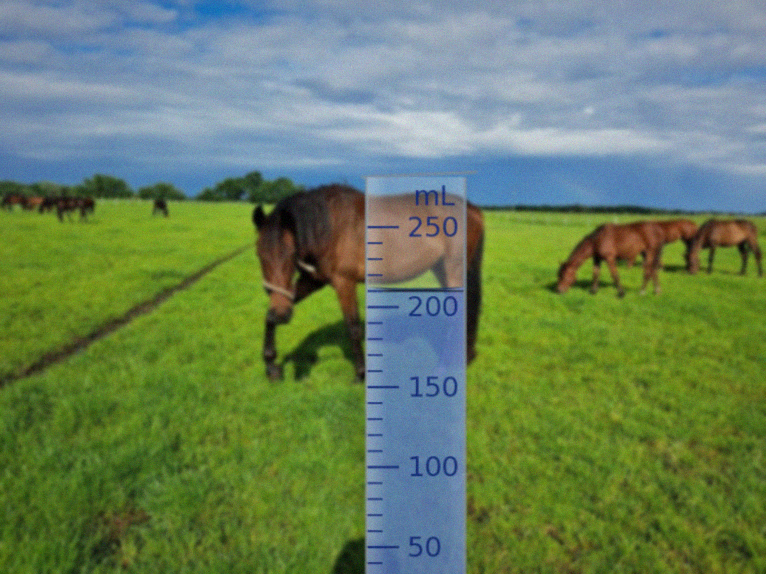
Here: **210** mL
